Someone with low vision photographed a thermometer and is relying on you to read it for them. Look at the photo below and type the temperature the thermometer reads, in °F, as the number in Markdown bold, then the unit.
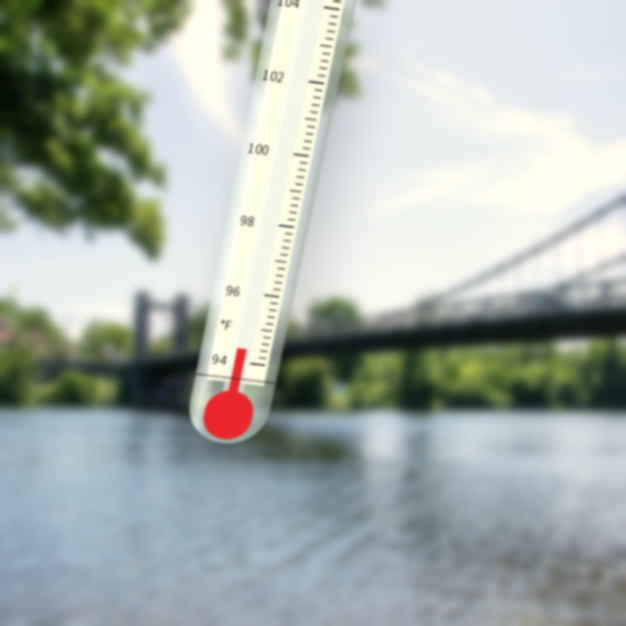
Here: **94.4** °F
